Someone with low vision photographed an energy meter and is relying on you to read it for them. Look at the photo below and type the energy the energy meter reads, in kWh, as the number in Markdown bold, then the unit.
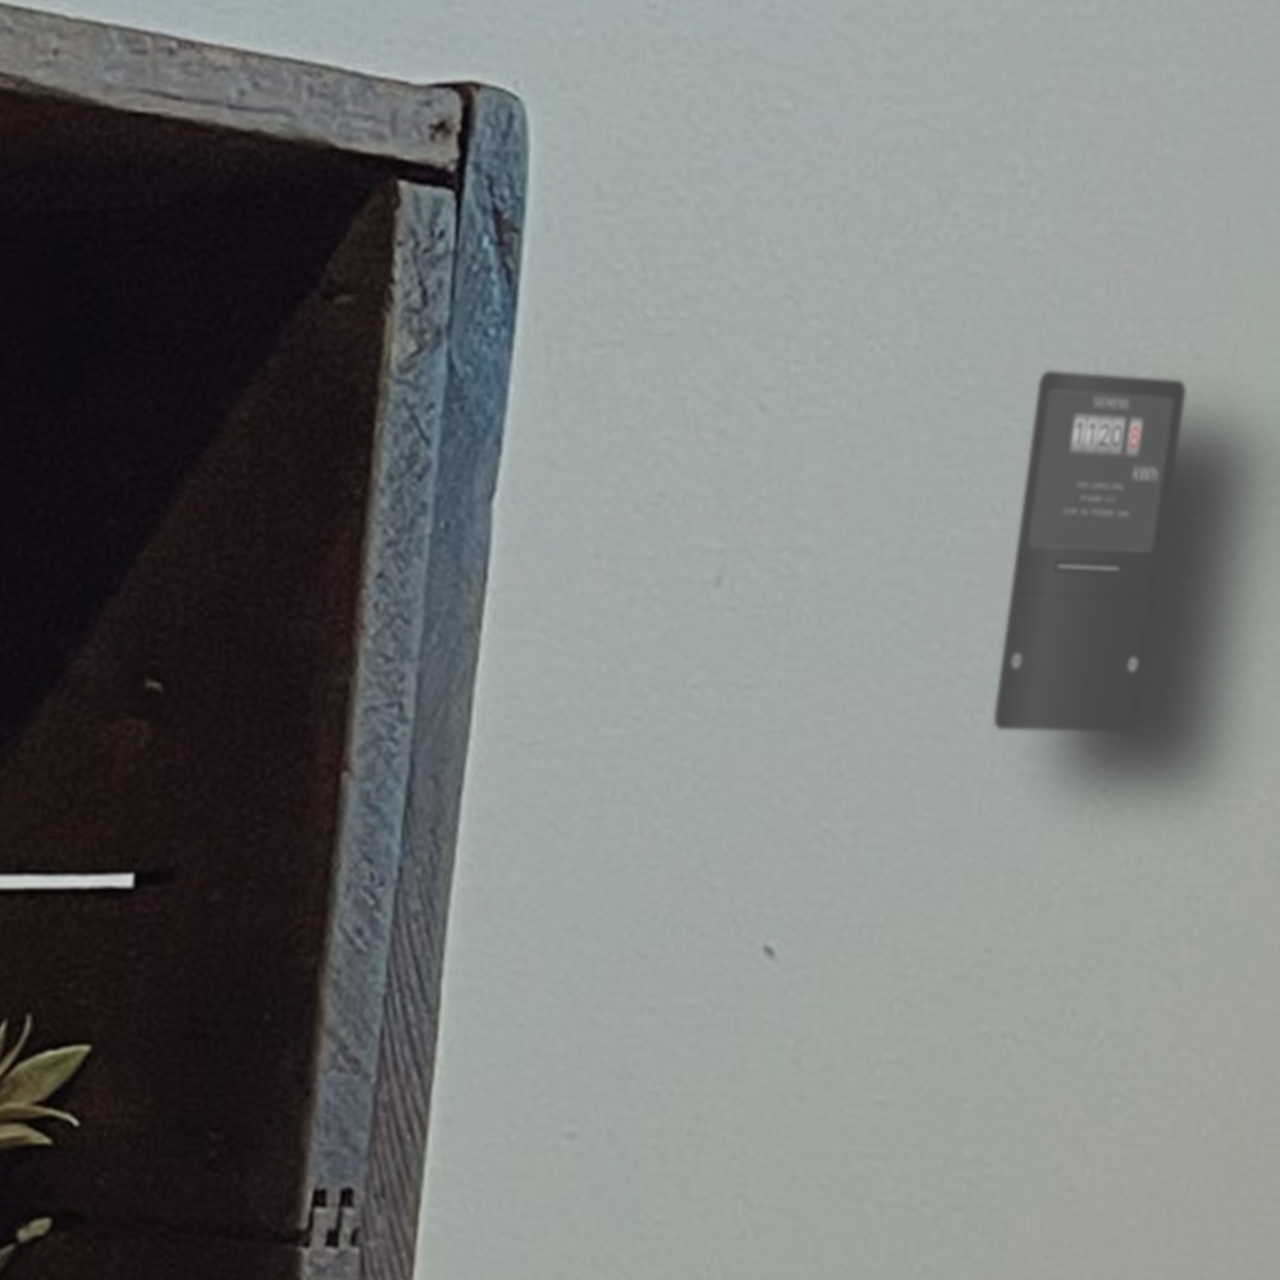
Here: **1120.8** kWh
